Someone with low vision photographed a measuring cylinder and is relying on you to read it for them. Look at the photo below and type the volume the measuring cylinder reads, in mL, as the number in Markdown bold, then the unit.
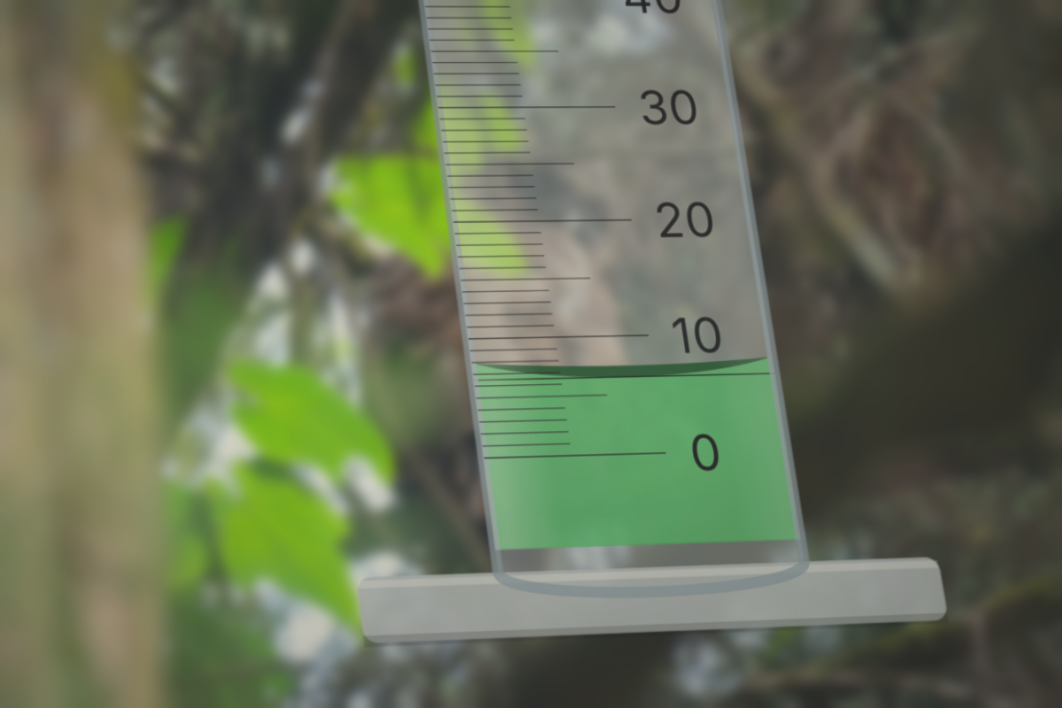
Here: **6.5** mL
